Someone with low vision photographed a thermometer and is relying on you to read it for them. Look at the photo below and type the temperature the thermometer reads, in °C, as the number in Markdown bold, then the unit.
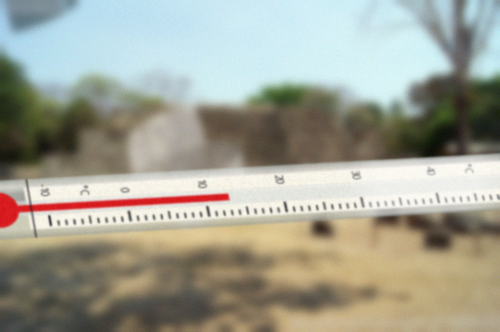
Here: **13** °C
